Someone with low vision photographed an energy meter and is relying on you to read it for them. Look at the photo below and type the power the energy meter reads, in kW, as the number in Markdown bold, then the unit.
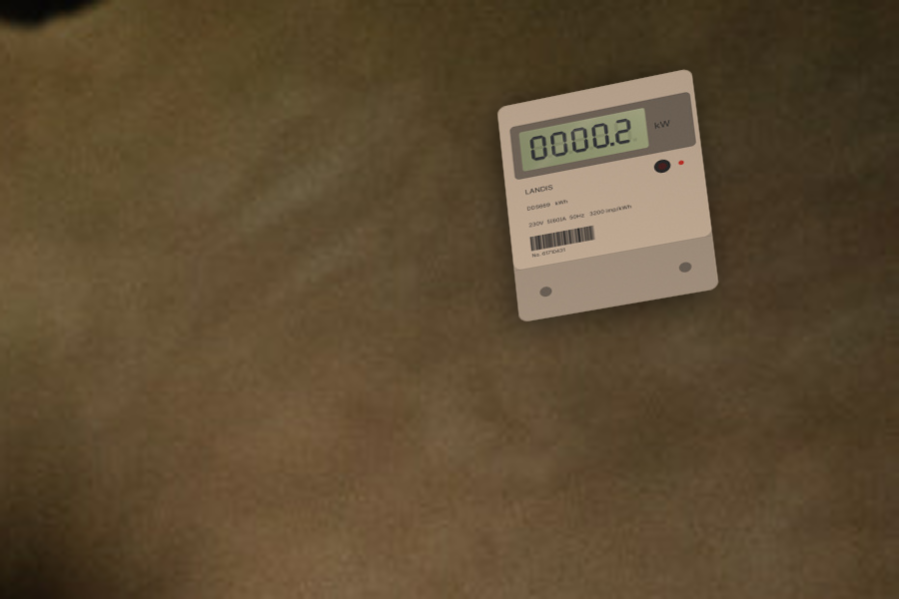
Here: **0.2** kW
